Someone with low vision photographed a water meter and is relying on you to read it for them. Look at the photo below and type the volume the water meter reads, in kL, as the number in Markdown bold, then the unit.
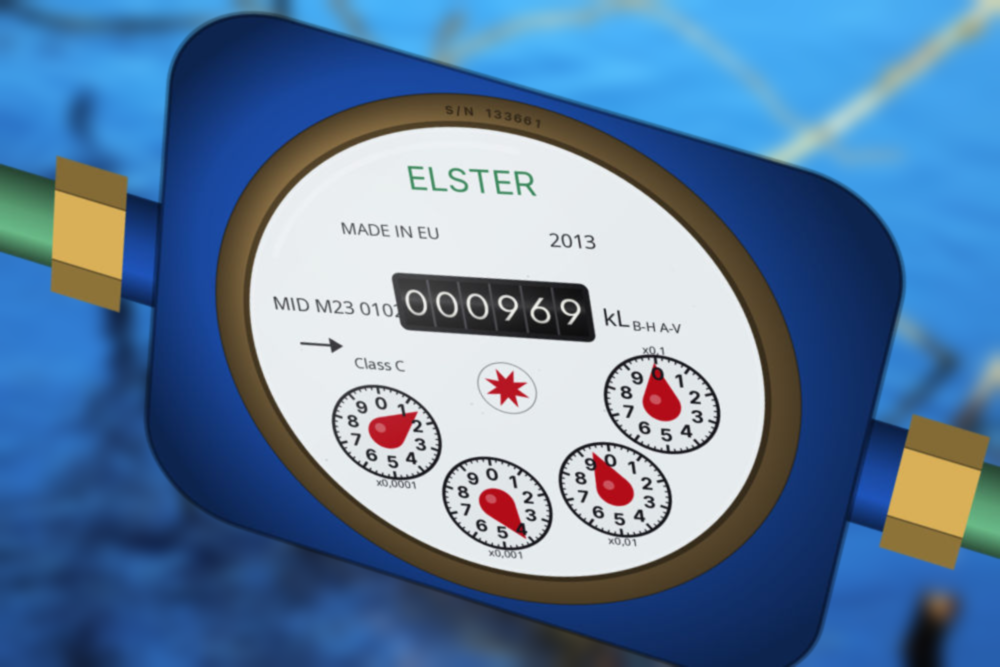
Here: **968.9941** kL
